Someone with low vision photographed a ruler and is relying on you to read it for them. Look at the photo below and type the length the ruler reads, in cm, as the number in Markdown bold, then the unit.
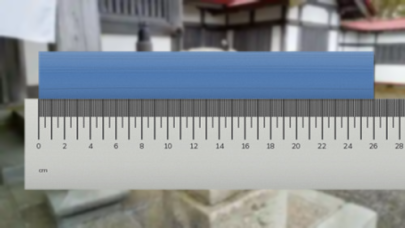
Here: **26** cm
